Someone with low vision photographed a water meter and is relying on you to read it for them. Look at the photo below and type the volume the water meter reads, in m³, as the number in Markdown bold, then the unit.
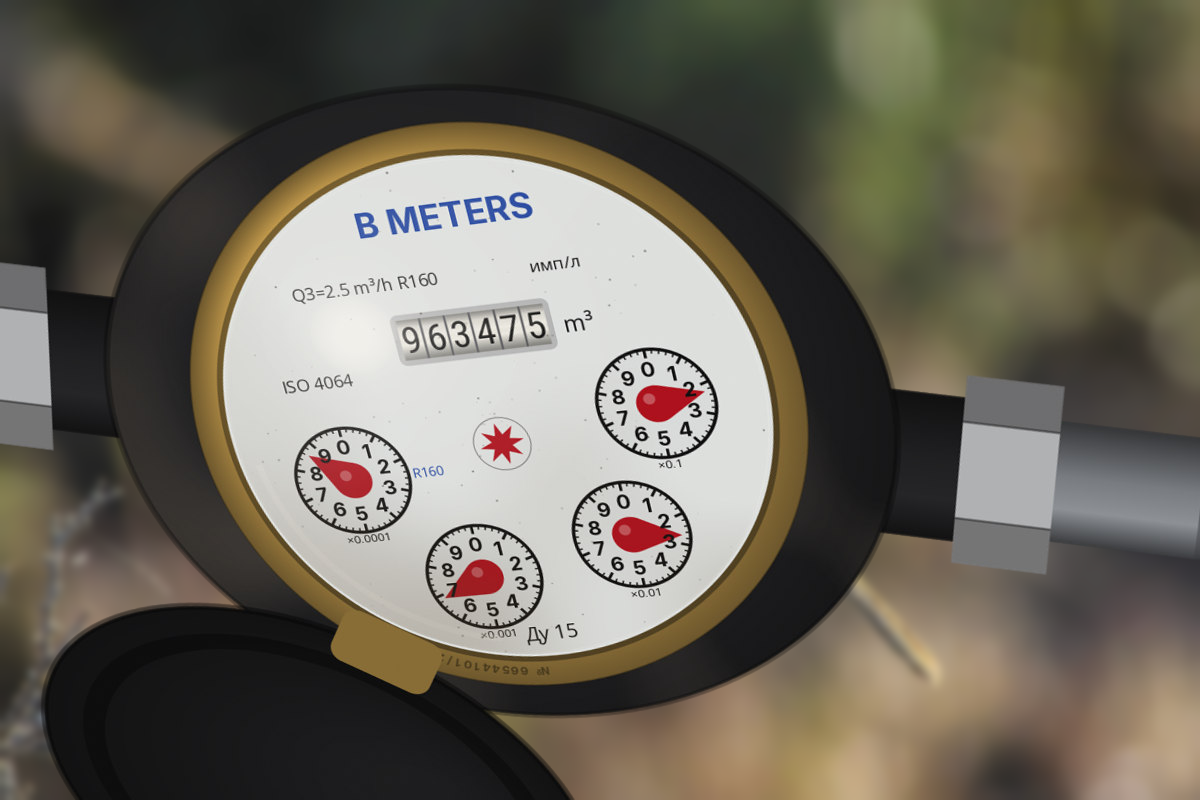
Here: **963475.2268** m³
